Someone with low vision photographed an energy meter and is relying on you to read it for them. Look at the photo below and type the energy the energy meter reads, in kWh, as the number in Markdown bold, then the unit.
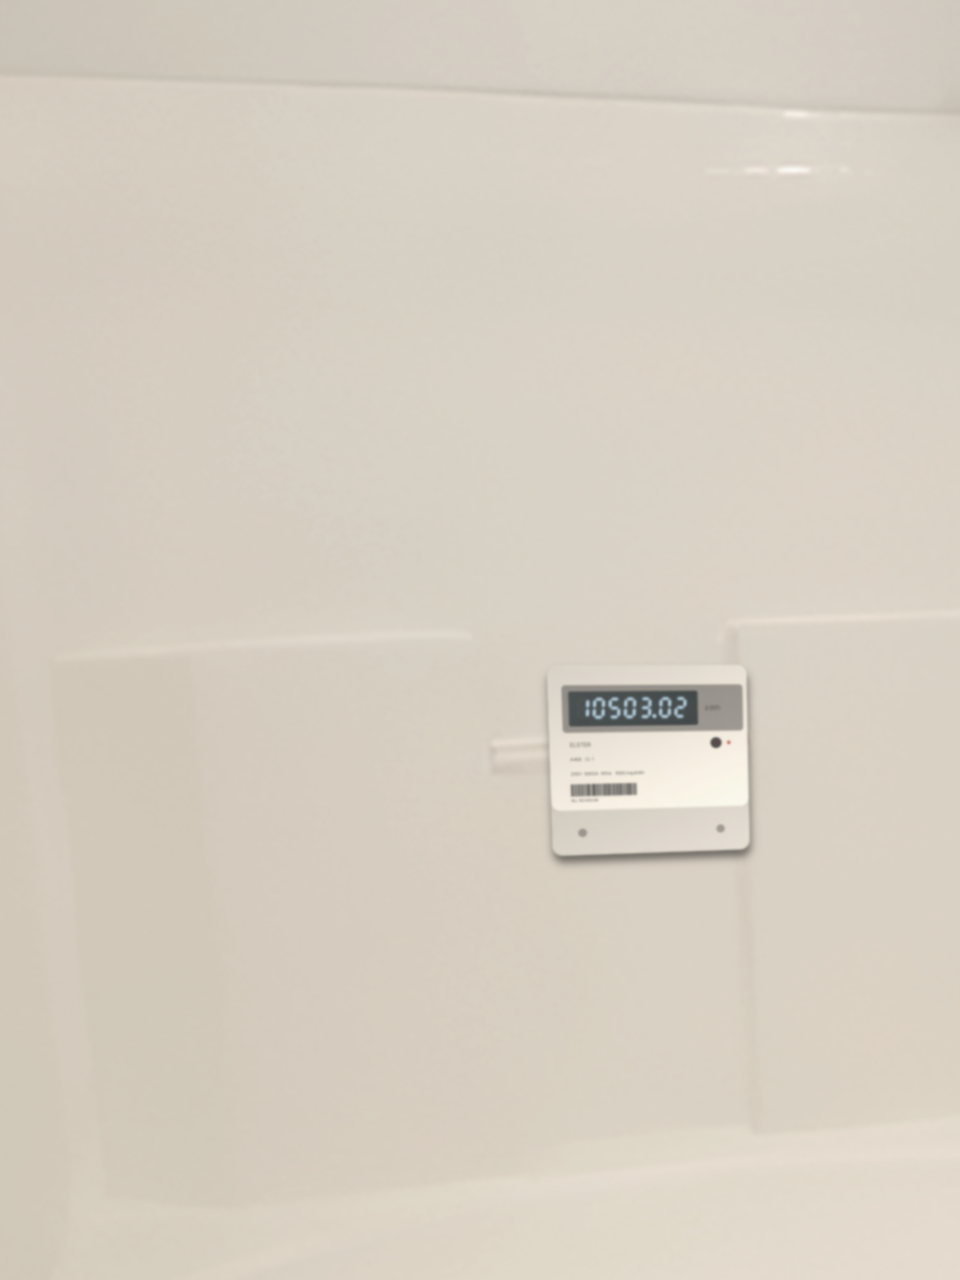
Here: **10503.02** kWh
